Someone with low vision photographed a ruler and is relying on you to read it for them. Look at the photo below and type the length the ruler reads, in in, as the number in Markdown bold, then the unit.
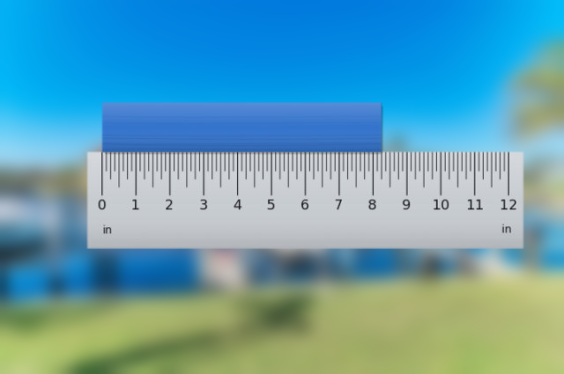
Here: **8.25** in
